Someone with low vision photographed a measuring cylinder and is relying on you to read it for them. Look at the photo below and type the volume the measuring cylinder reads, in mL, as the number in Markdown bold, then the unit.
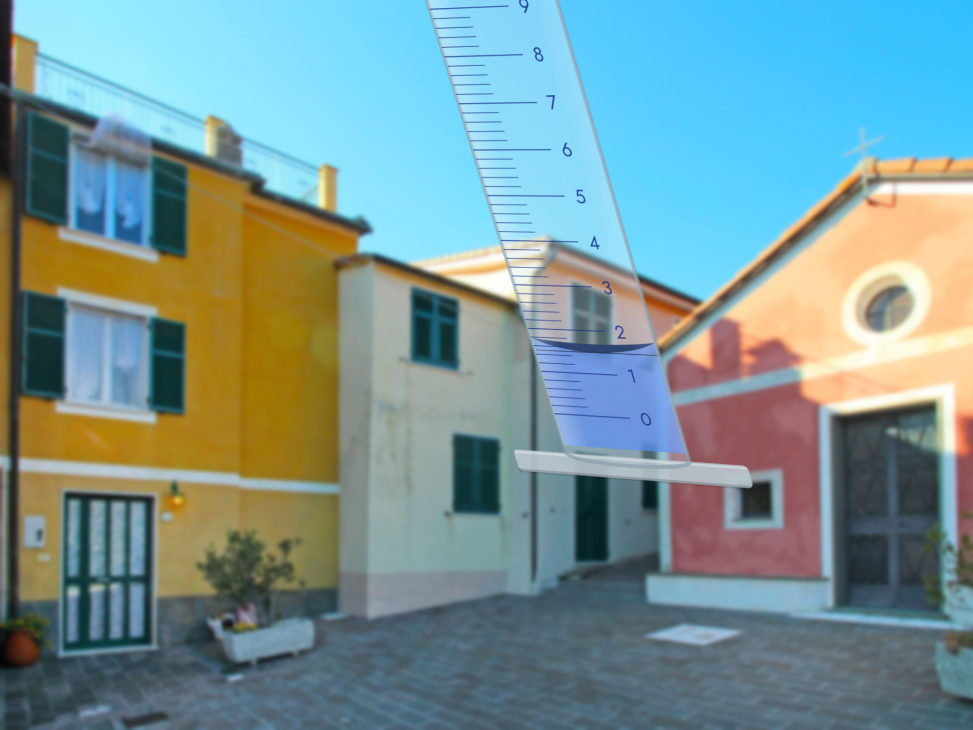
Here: **1.5** mL
